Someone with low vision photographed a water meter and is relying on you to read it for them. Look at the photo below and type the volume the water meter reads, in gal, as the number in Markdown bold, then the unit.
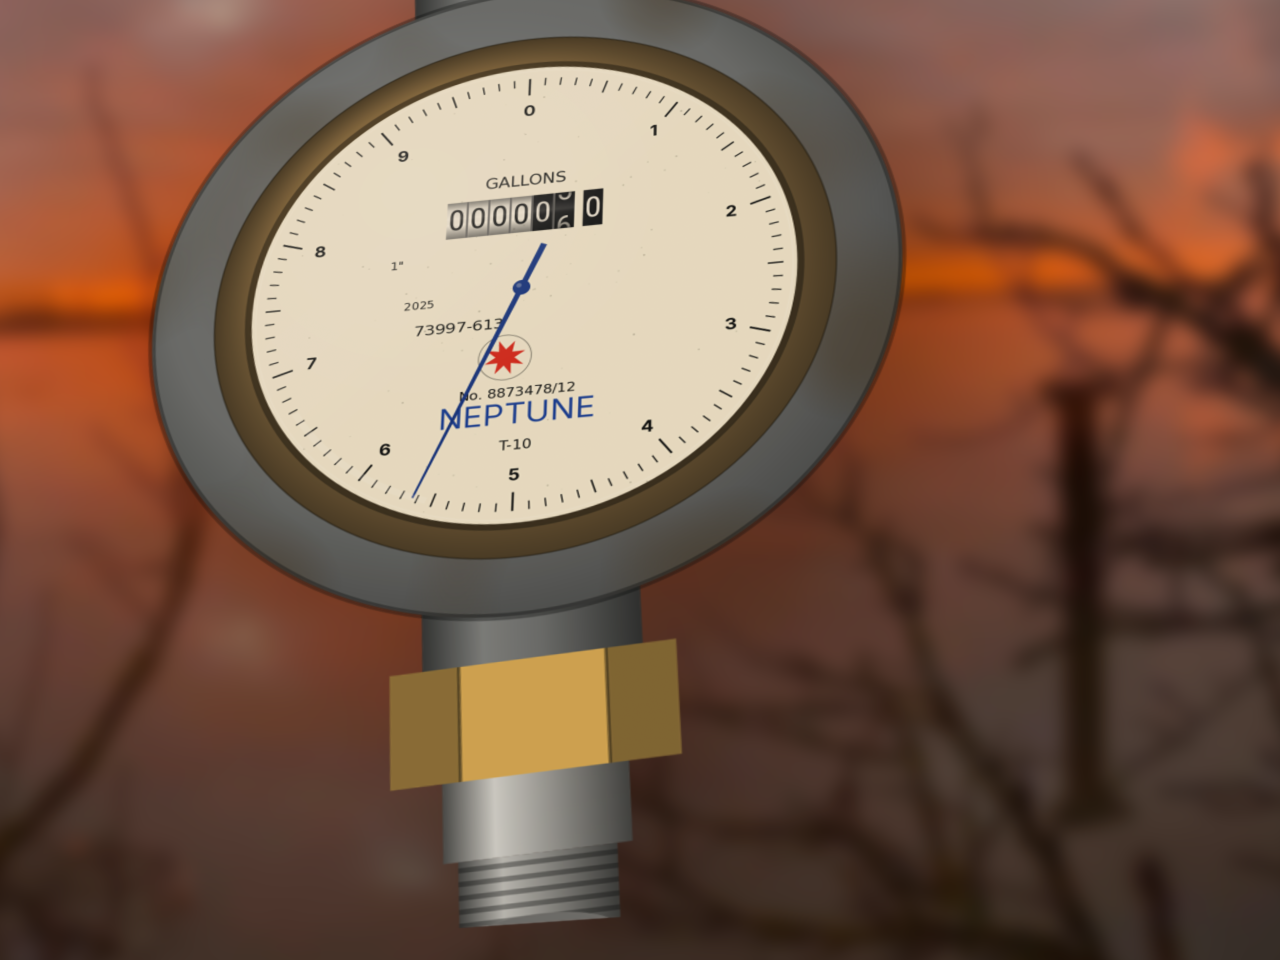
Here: **55.6** gal
